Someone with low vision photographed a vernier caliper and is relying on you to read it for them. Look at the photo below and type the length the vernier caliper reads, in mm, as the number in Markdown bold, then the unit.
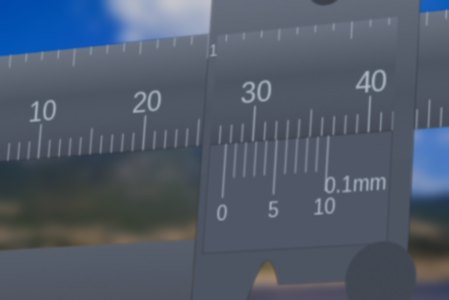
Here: **27.6** mm
